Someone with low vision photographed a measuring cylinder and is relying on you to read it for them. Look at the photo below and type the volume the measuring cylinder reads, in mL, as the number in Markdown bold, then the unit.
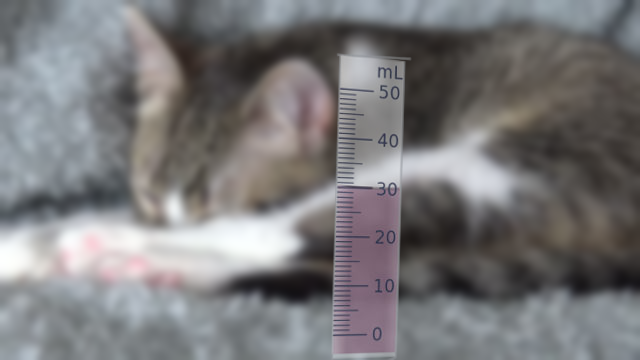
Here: **30** mL
